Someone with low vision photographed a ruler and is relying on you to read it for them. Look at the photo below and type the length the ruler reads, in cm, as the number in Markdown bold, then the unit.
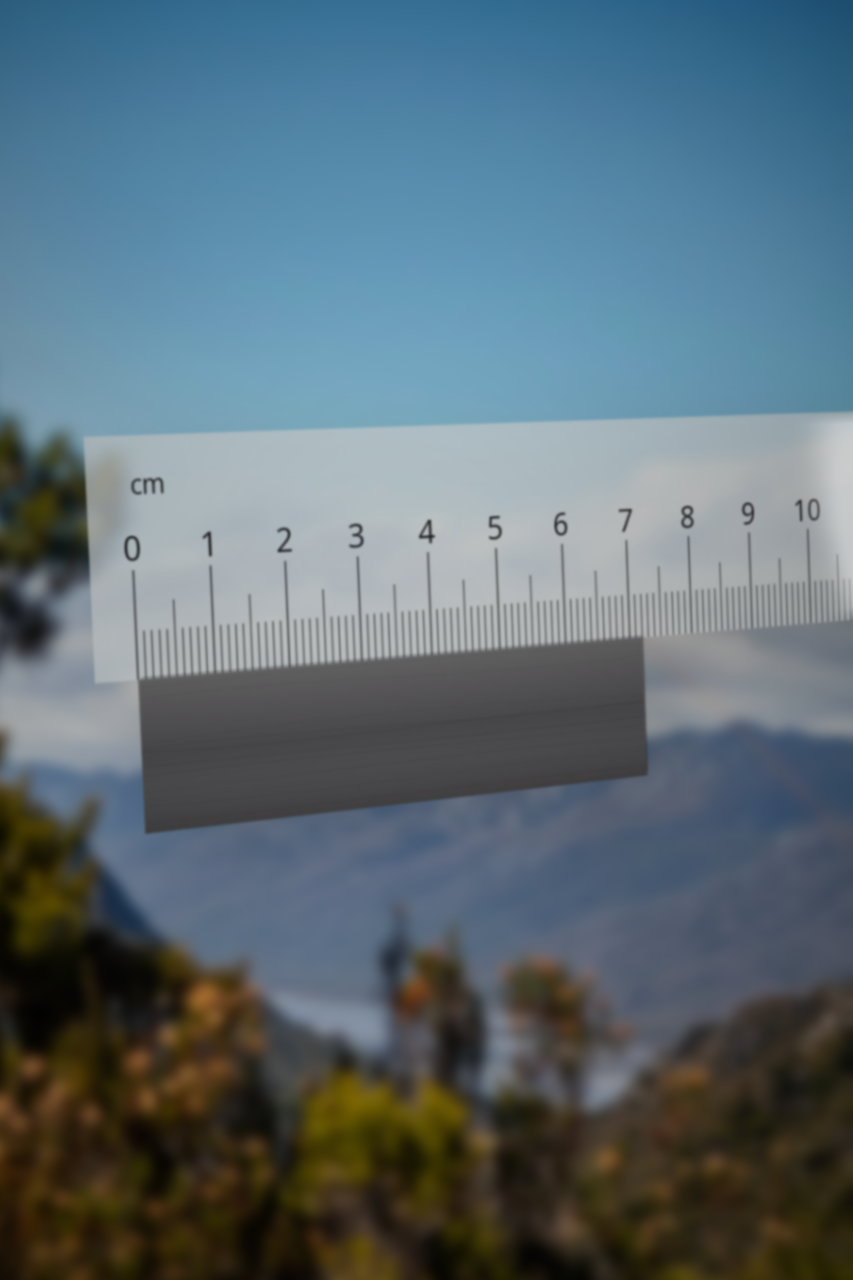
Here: **7.2** cm
